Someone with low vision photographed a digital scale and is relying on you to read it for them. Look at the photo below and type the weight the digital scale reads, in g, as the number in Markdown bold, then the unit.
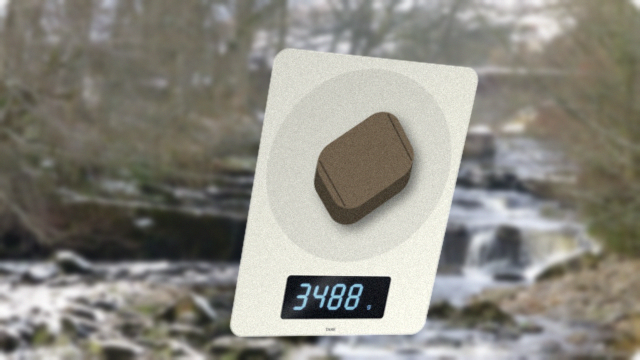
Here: **3488** g
